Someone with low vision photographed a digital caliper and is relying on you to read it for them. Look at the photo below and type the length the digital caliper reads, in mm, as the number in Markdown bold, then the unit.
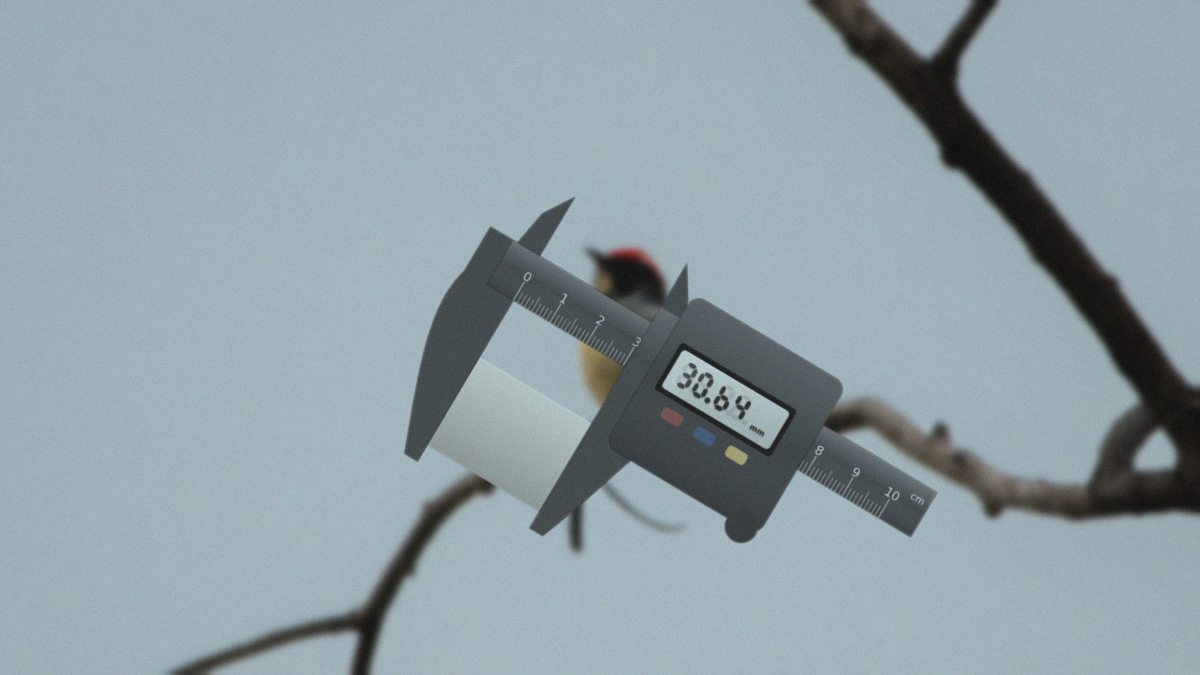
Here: **30.64** mm
